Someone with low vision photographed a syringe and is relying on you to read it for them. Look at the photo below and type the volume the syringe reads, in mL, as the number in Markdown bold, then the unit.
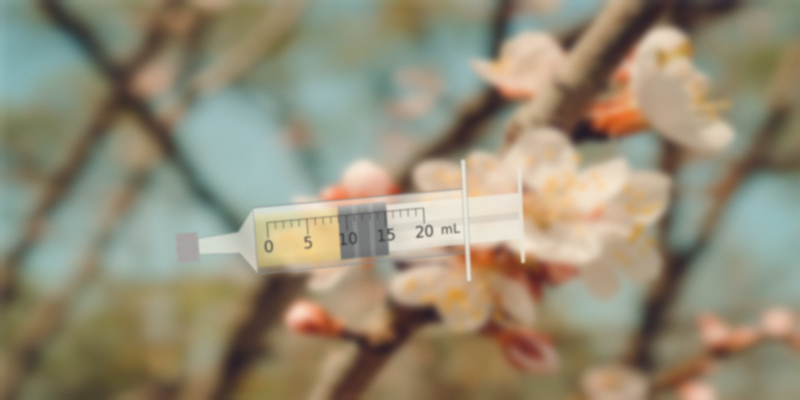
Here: **9** mL
